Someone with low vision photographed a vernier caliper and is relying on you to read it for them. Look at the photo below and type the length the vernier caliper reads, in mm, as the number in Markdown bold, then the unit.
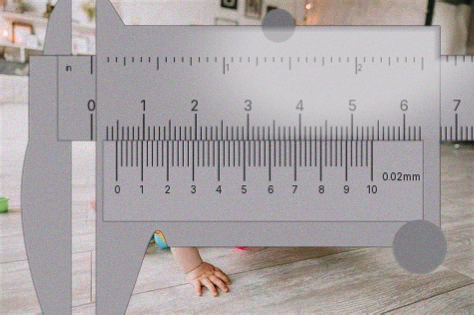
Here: **4.8** mm
